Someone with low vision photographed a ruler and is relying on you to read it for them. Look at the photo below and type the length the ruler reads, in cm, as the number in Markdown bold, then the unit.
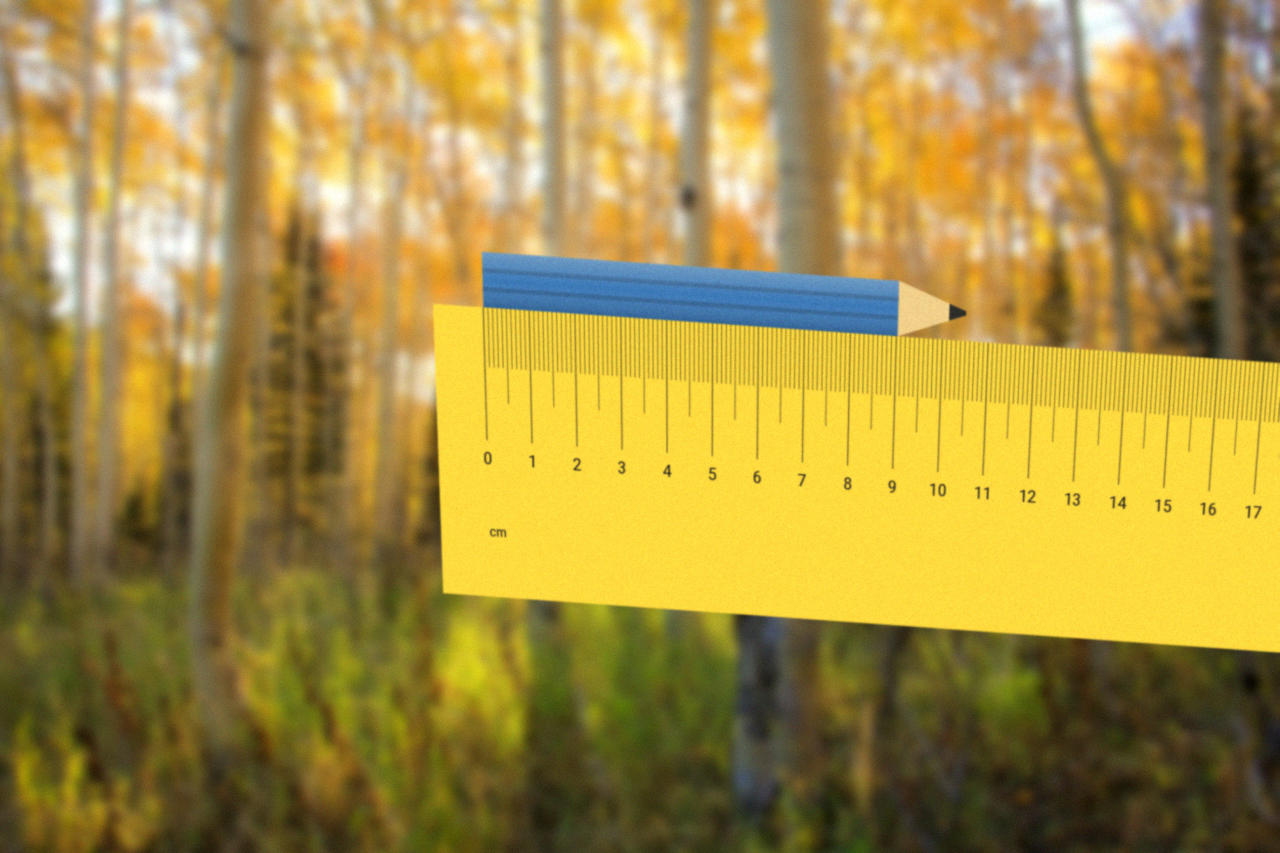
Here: **10.5** cm
